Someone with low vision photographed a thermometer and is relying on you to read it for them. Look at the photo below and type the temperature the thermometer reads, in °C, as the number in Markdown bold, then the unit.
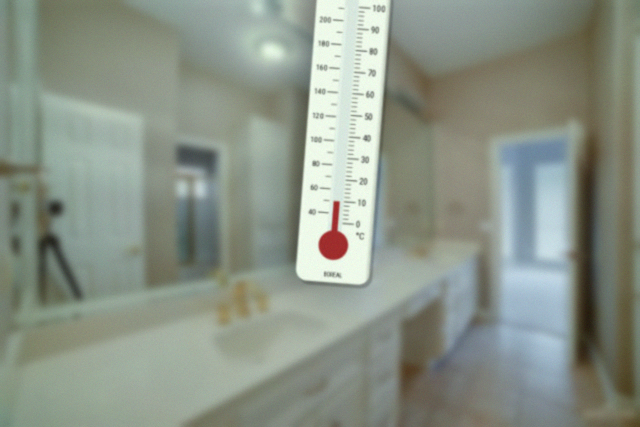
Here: **10** °C
